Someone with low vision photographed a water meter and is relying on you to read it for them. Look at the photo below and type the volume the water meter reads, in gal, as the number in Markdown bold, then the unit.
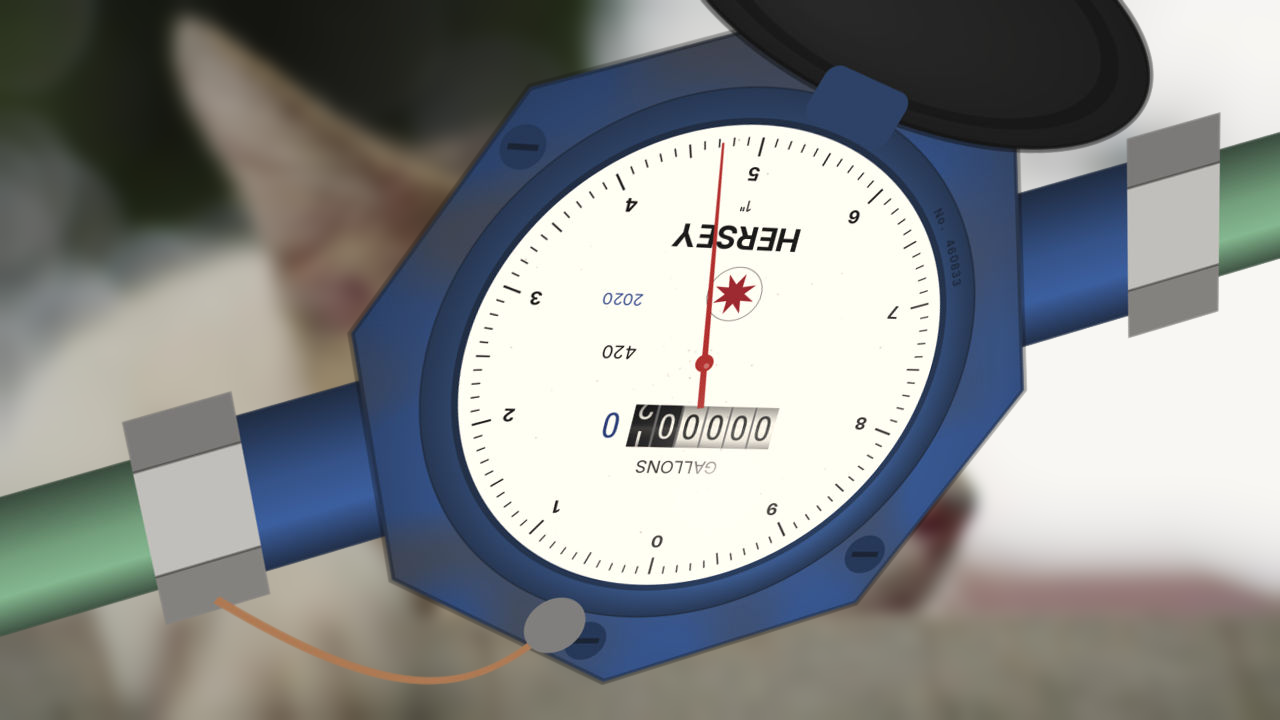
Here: **14.7** gal
